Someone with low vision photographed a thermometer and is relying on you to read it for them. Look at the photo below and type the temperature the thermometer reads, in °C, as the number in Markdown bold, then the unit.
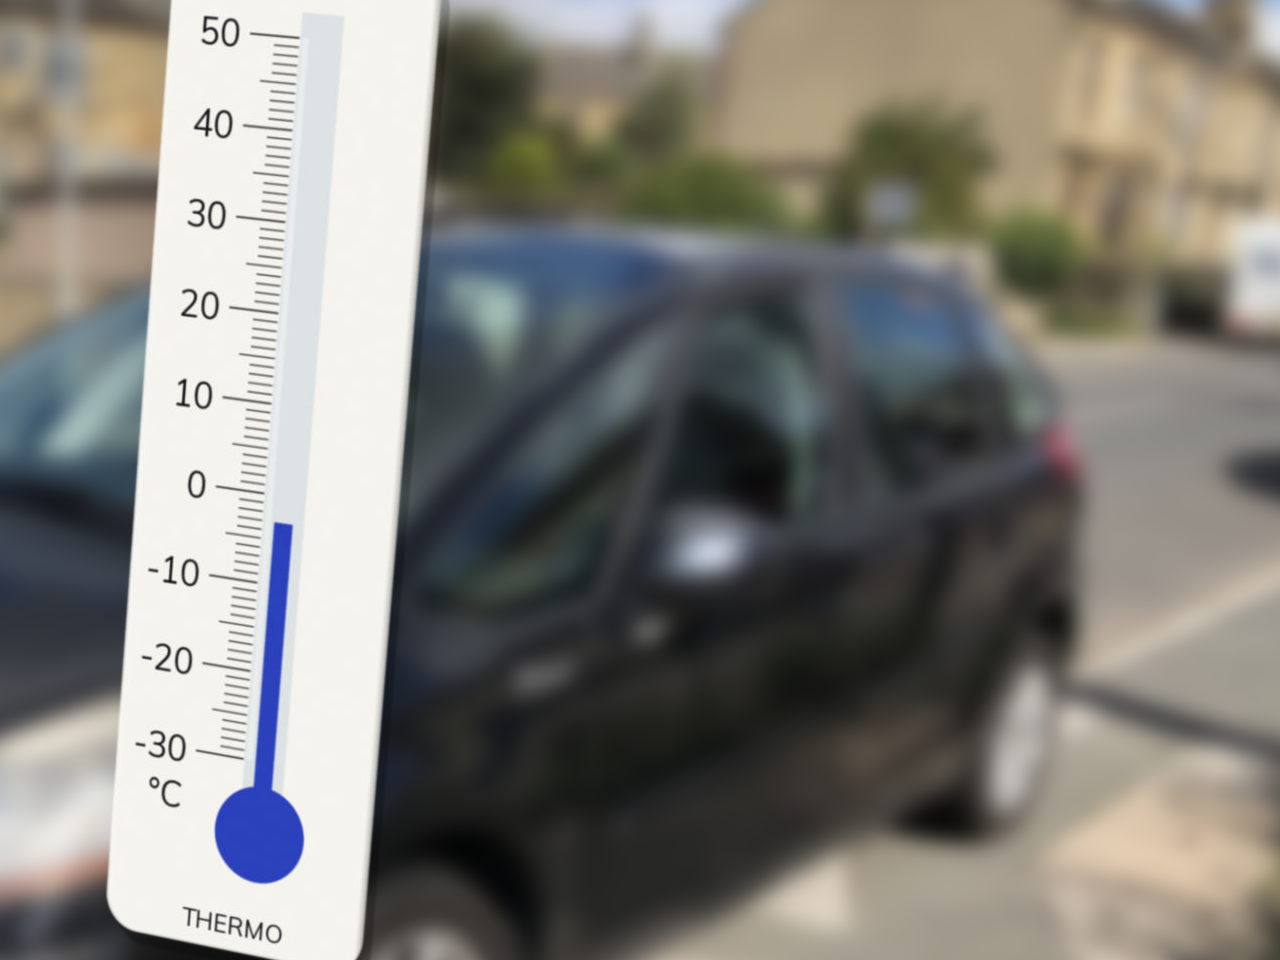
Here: **-3** °C
